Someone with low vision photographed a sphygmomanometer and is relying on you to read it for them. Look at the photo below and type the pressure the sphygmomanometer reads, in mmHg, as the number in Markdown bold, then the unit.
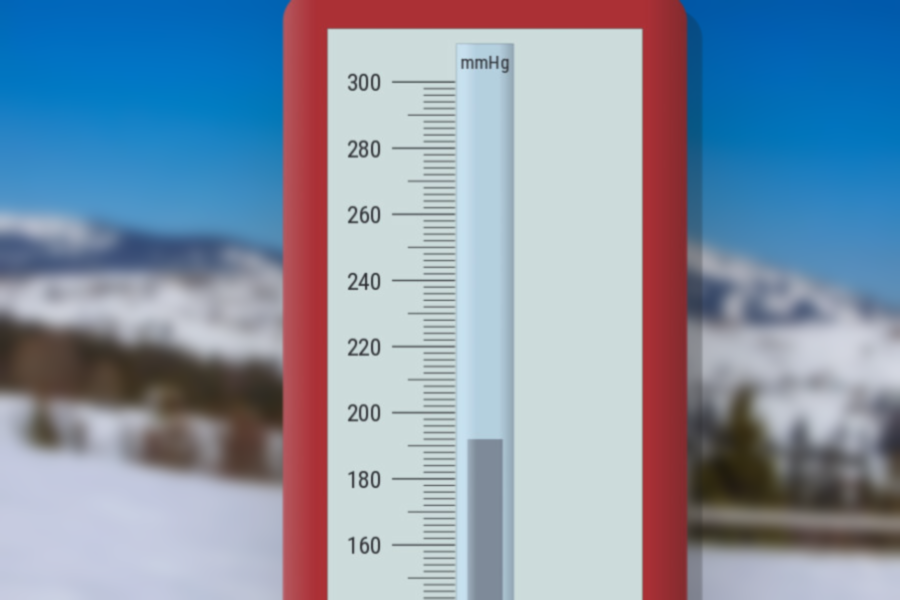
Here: **192** mmHg
